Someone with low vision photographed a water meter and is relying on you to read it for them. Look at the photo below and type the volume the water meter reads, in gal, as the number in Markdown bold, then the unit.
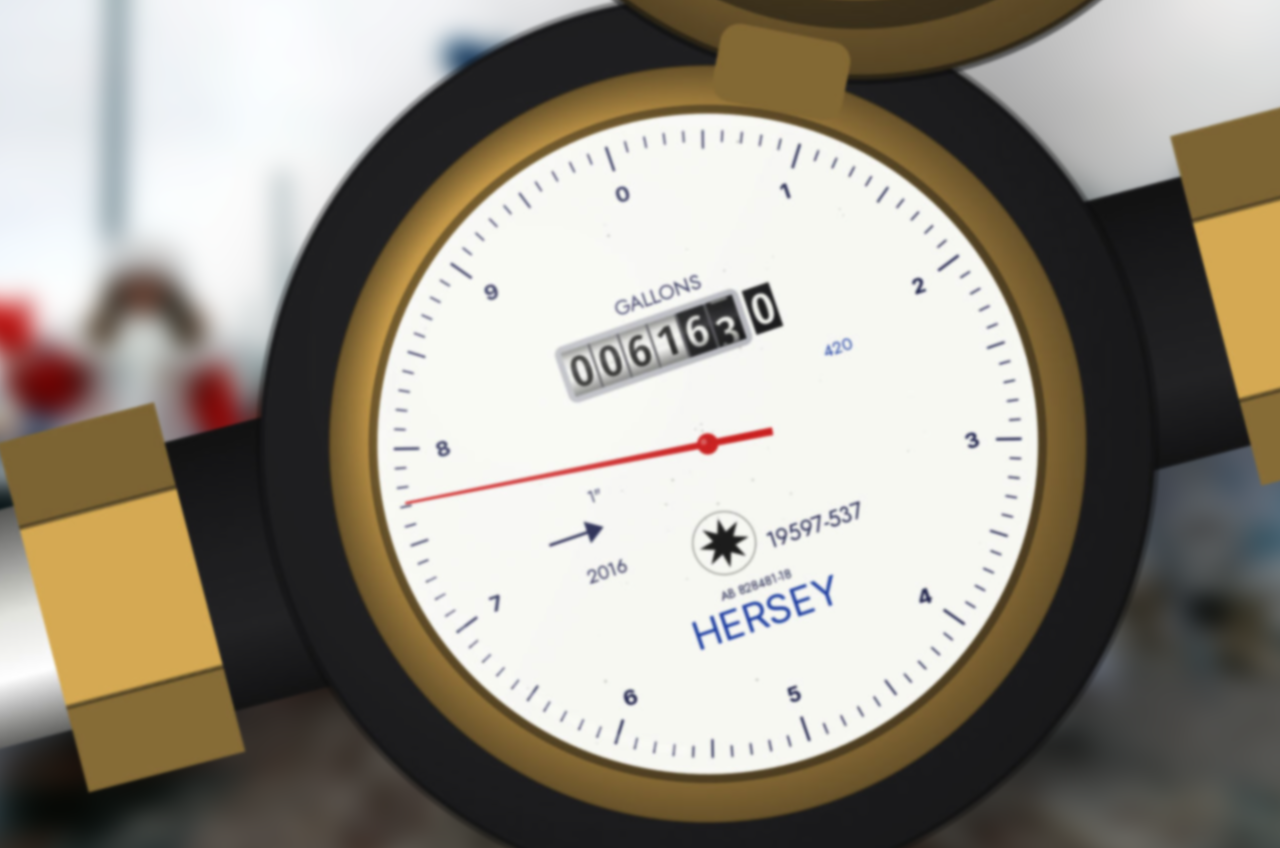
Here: **61627.7** gal
